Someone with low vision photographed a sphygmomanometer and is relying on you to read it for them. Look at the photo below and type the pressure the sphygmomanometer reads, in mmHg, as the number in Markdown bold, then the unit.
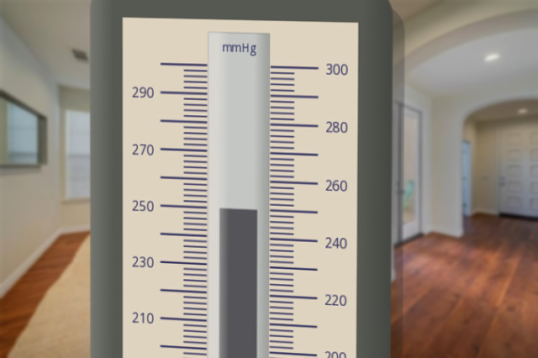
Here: **250** mmHg
